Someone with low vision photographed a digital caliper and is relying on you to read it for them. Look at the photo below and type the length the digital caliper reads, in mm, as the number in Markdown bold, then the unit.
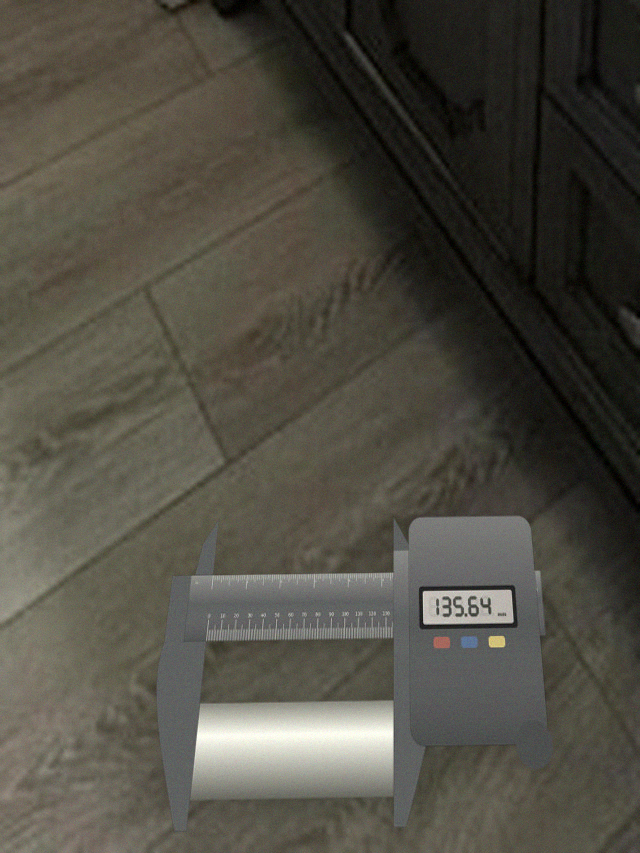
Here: **135.64** mm
